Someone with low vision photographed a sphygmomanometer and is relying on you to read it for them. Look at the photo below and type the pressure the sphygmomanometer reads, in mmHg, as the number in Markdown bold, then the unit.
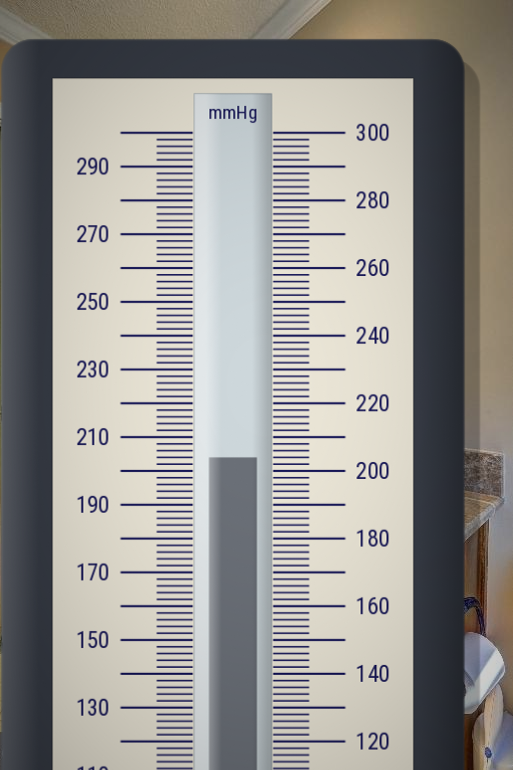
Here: **204** mmHg
